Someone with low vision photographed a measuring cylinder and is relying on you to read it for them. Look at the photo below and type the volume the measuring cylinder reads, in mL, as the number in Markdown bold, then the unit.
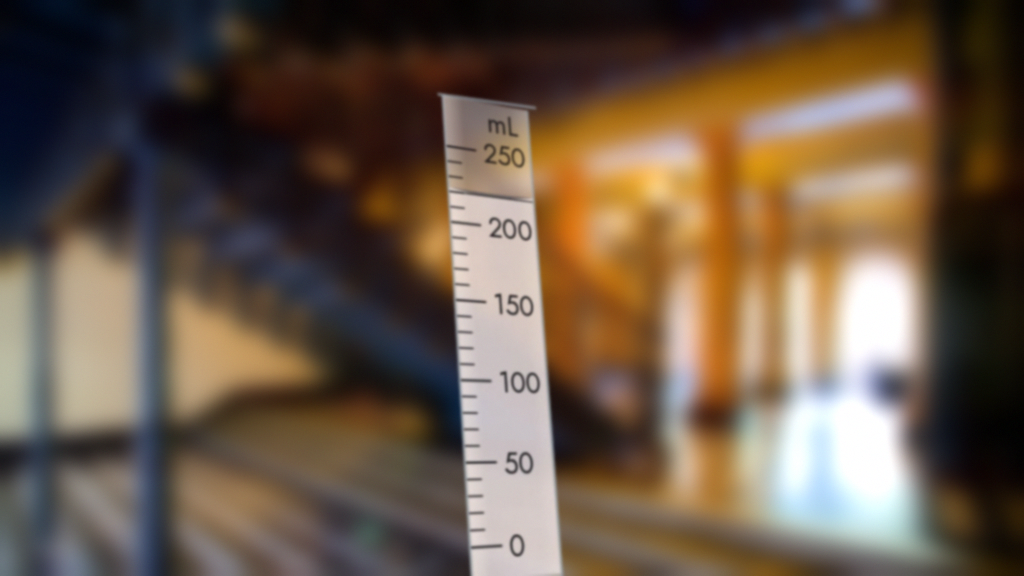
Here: **220** mL
